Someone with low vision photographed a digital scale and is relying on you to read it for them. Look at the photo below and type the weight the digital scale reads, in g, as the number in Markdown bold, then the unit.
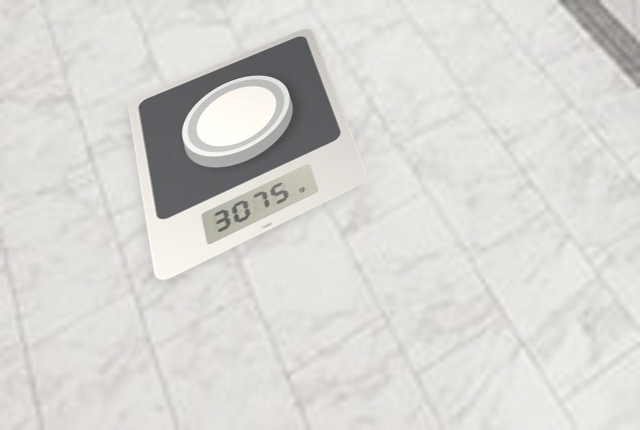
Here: **3075** g
